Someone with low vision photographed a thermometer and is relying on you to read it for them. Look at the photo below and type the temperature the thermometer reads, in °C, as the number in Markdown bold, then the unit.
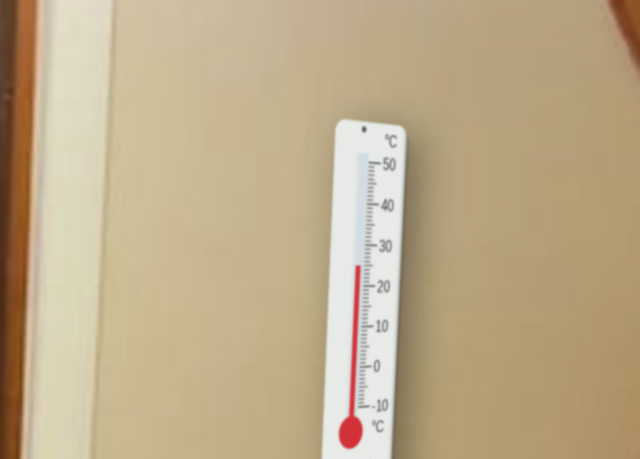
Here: **25** °C
